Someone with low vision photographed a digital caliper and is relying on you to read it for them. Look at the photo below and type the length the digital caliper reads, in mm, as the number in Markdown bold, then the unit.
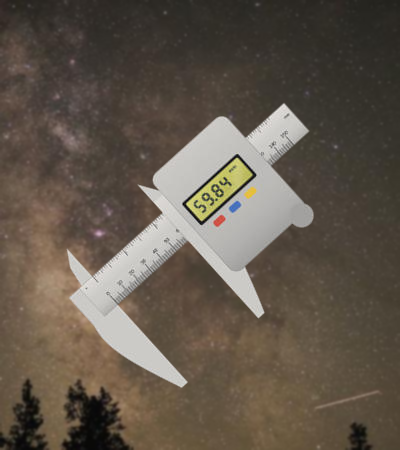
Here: **59.84** mm
